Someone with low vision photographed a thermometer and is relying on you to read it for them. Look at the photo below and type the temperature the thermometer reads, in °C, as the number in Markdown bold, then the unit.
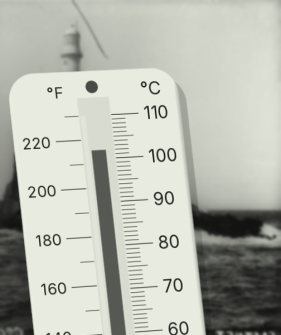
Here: **102** °C
